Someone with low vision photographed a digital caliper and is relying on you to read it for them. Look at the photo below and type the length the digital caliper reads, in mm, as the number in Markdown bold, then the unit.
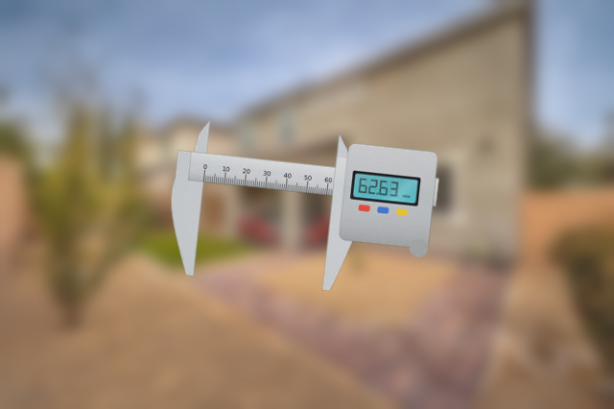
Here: **62.63** mm
